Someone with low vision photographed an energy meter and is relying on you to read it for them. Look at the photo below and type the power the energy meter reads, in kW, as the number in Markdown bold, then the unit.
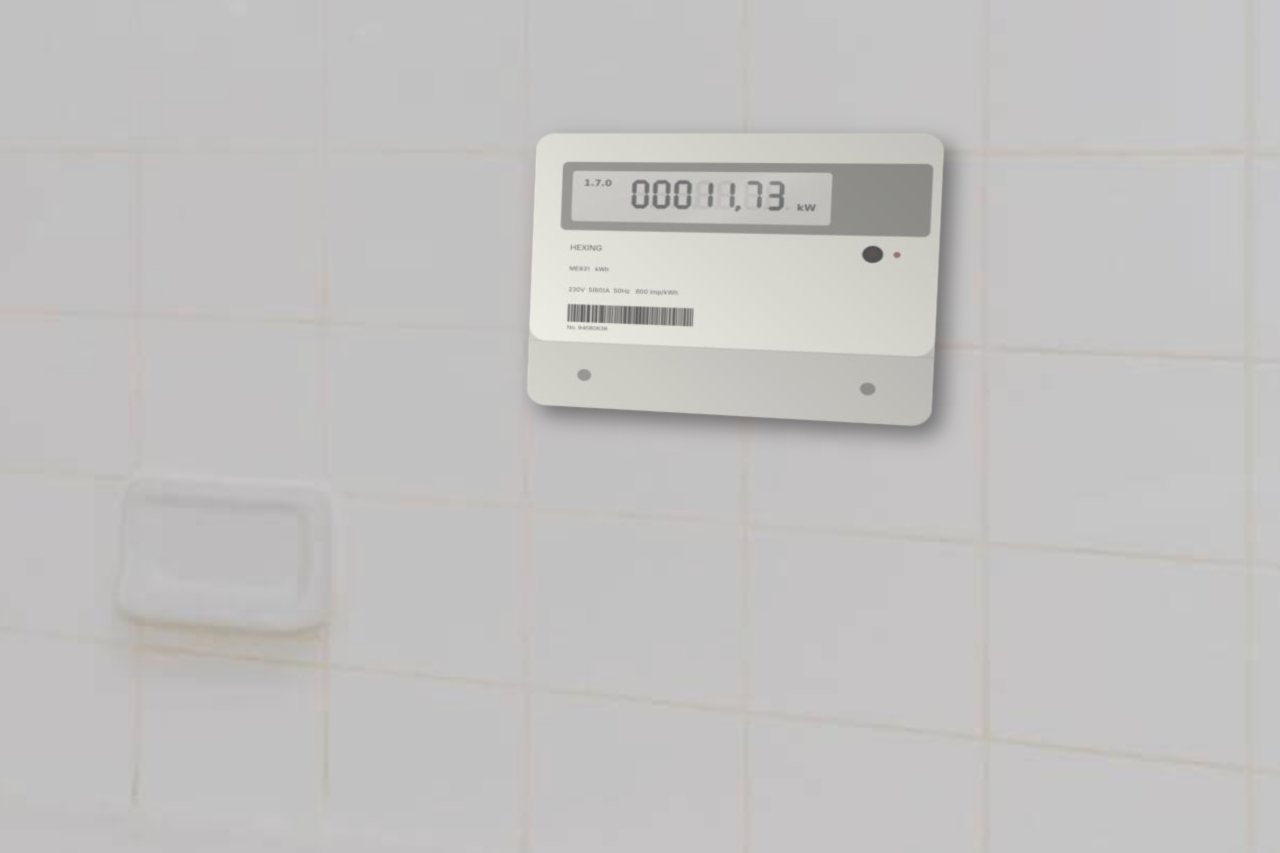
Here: **11.73** kW
